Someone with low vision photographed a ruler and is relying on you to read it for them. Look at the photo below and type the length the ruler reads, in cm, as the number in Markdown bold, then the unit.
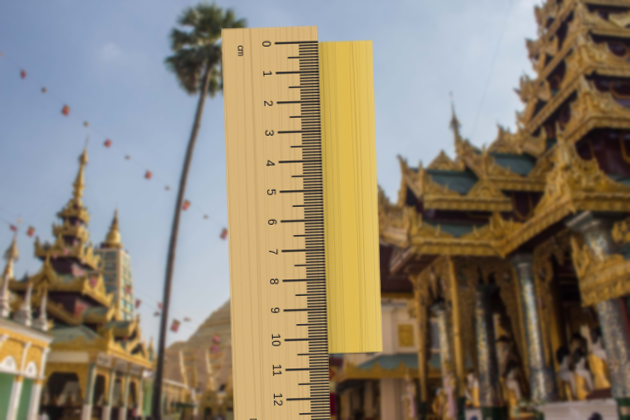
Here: **10.5** cm
